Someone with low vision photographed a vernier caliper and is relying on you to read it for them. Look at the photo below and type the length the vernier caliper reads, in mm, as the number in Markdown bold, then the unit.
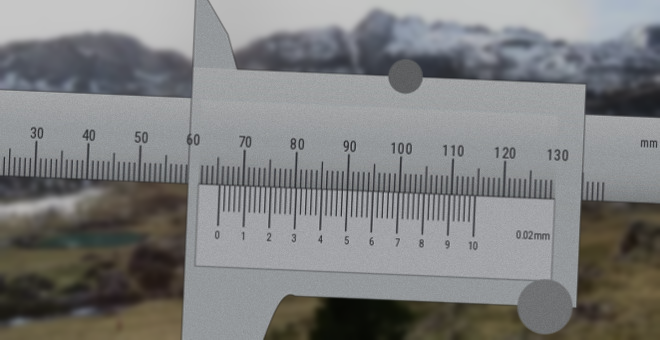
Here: **65.5** mm
